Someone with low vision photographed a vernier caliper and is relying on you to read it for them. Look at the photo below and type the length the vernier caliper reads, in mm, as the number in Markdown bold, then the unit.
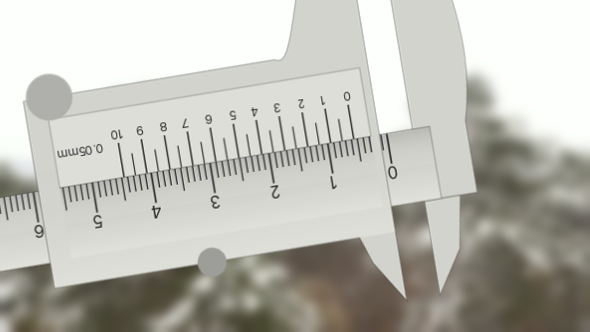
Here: **5.6** mm
